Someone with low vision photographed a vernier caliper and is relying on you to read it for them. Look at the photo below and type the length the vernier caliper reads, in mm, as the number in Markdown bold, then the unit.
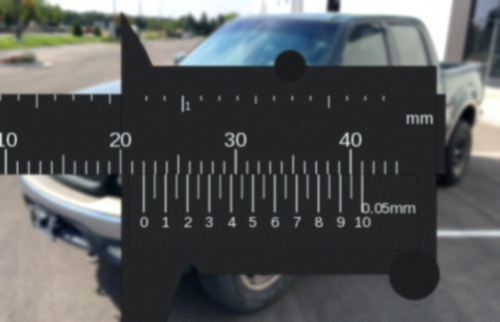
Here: **22.0** mm
